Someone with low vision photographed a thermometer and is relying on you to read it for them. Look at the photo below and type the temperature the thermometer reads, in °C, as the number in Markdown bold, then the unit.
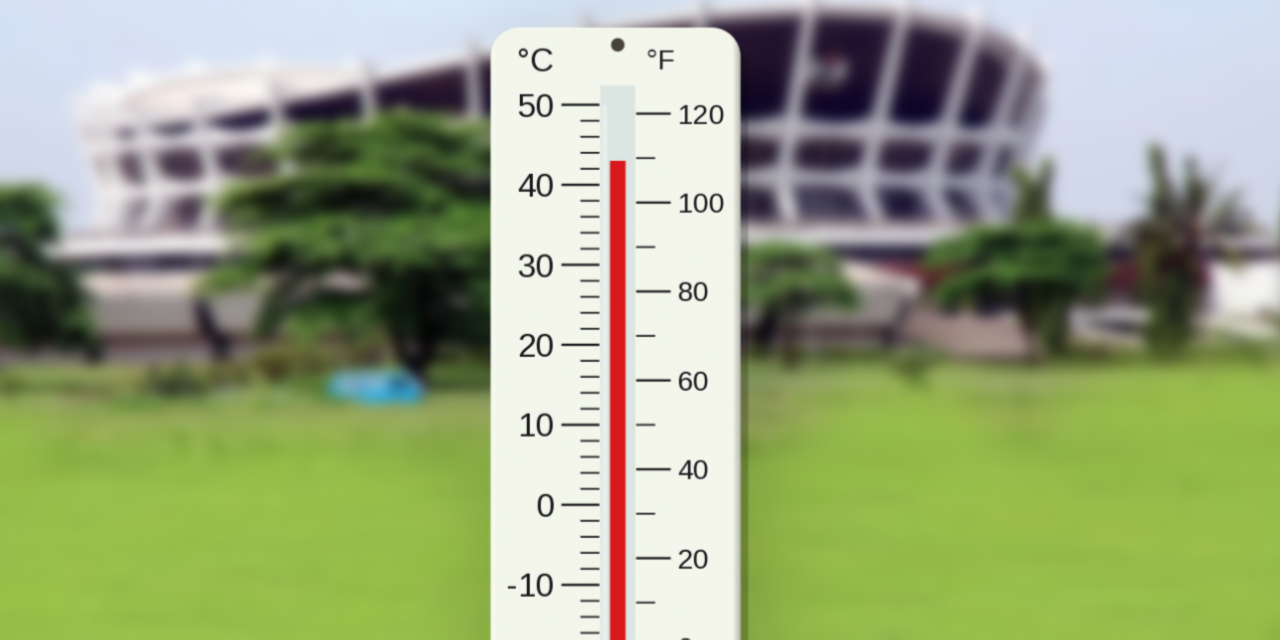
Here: **43** °C
